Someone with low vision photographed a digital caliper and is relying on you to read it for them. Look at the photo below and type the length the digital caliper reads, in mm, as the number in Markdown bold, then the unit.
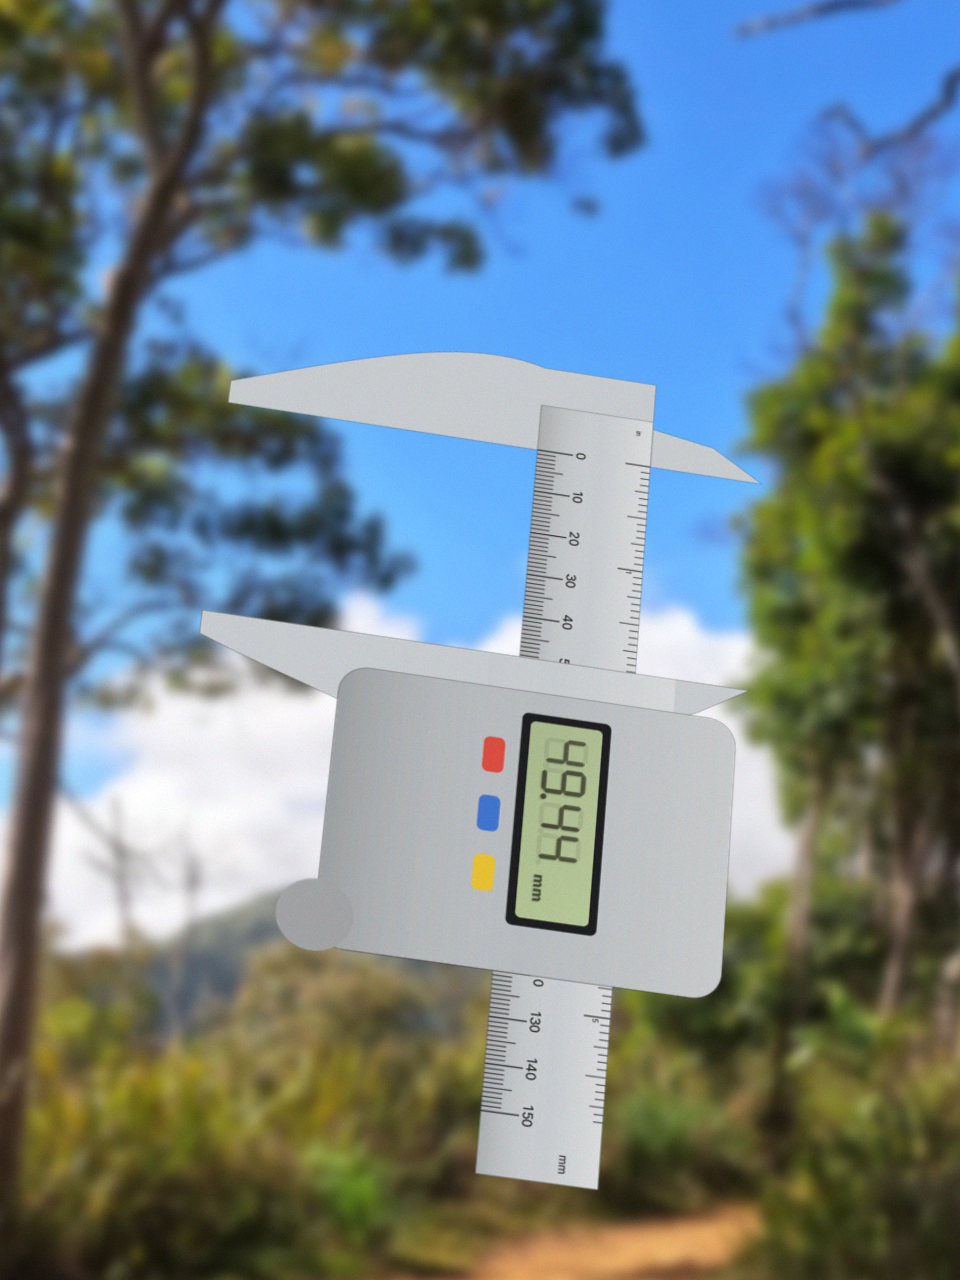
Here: **49.44** mm
